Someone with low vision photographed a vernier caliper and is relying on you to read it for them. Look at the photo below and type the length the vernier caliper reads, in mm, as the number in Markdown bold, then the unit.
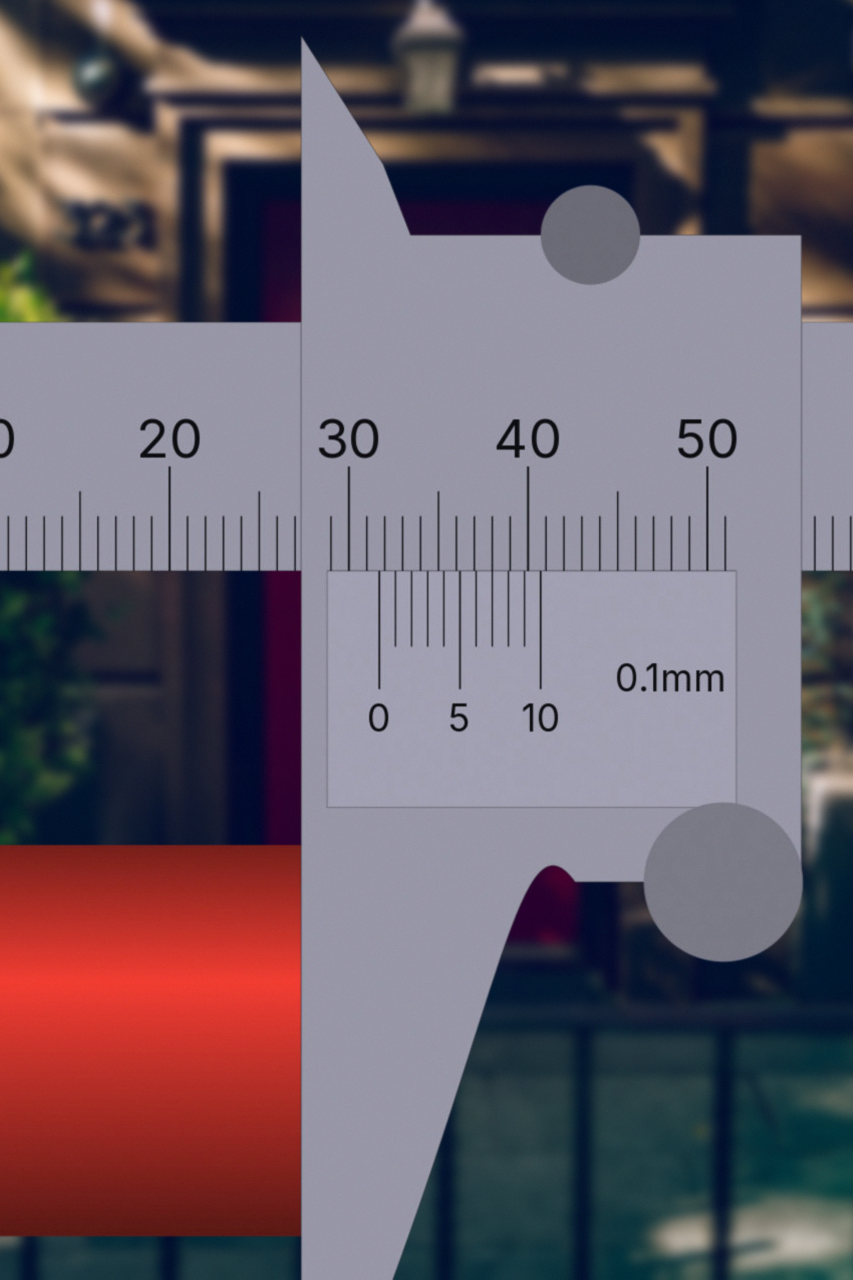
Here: **31.7** mm
